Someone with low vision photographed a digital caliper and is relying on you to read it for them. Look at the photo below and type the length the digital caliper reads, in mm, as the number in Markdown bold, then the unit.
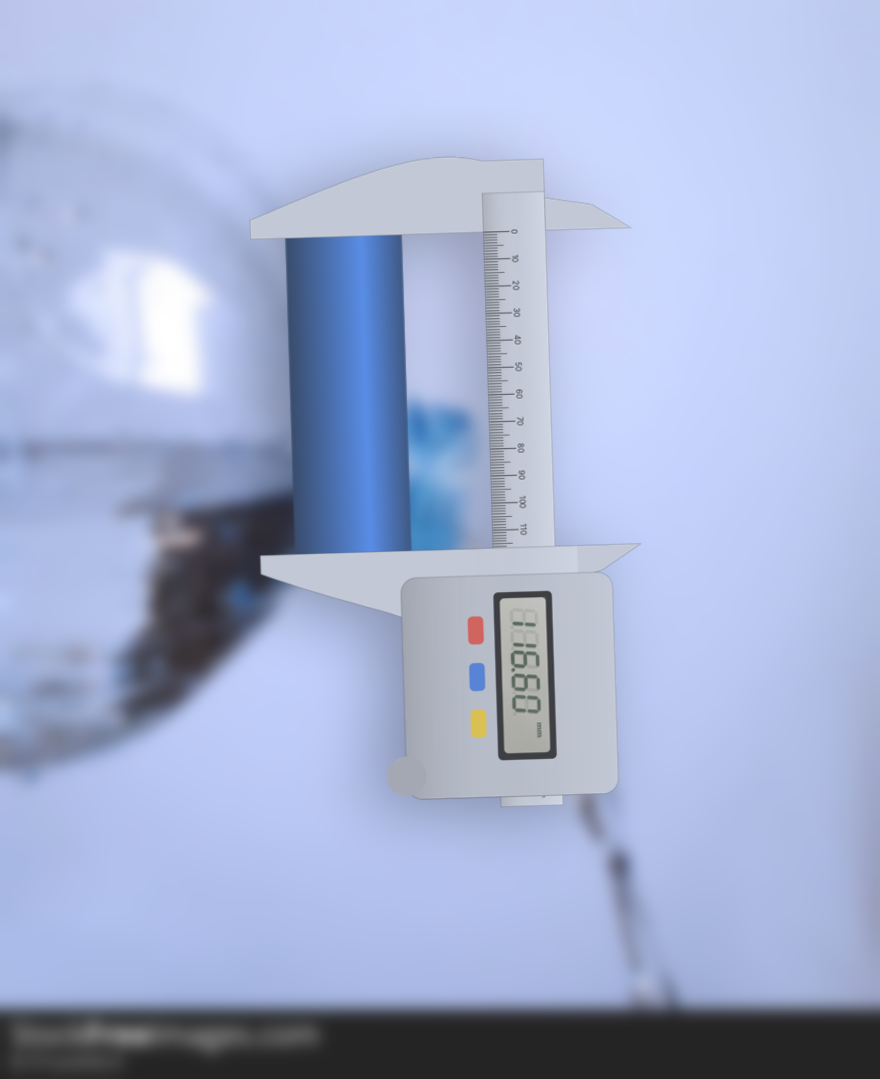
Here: **116.60** mm
